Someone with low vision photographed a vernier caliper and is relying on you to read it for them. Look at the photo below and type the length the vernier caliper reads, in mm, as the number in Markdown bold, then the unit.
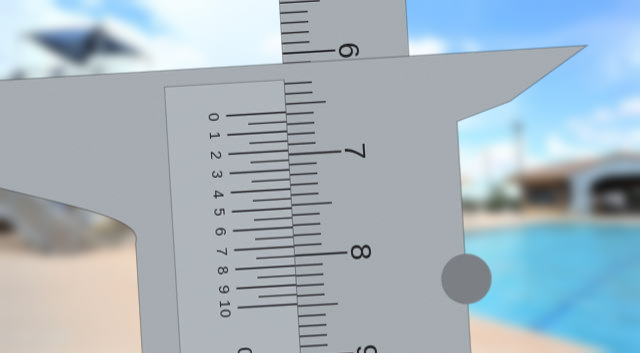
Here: **65.8** mm
